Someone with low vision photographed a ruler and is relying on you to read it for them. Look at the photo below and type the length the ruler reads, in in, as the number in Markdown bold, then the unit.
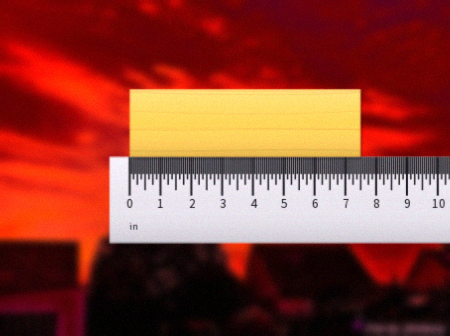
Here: **7.5** in
